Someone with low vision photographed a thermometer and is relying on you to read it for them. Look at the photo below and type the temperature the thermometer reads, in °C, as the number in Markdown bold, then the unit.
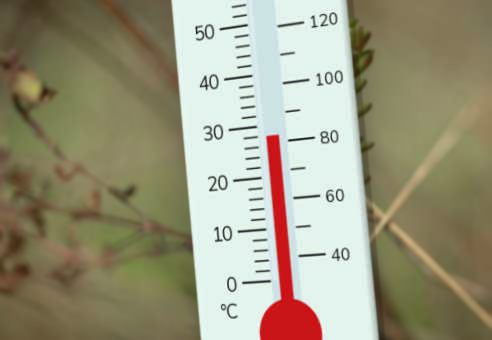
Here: **28** °C
